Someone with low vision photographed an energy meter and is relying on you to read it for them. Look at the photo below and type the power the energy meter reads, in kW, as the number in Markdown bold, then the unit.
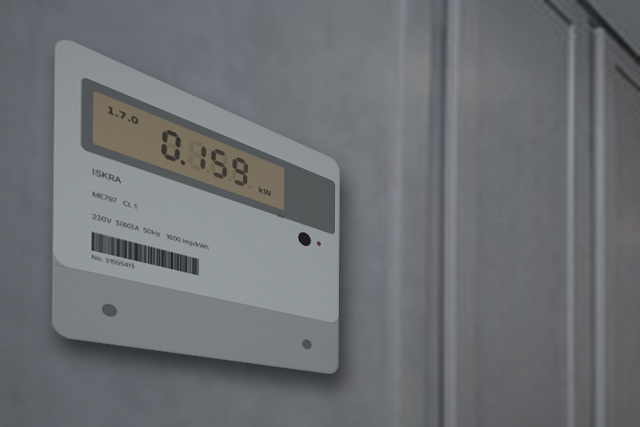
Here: **0.159** kW
